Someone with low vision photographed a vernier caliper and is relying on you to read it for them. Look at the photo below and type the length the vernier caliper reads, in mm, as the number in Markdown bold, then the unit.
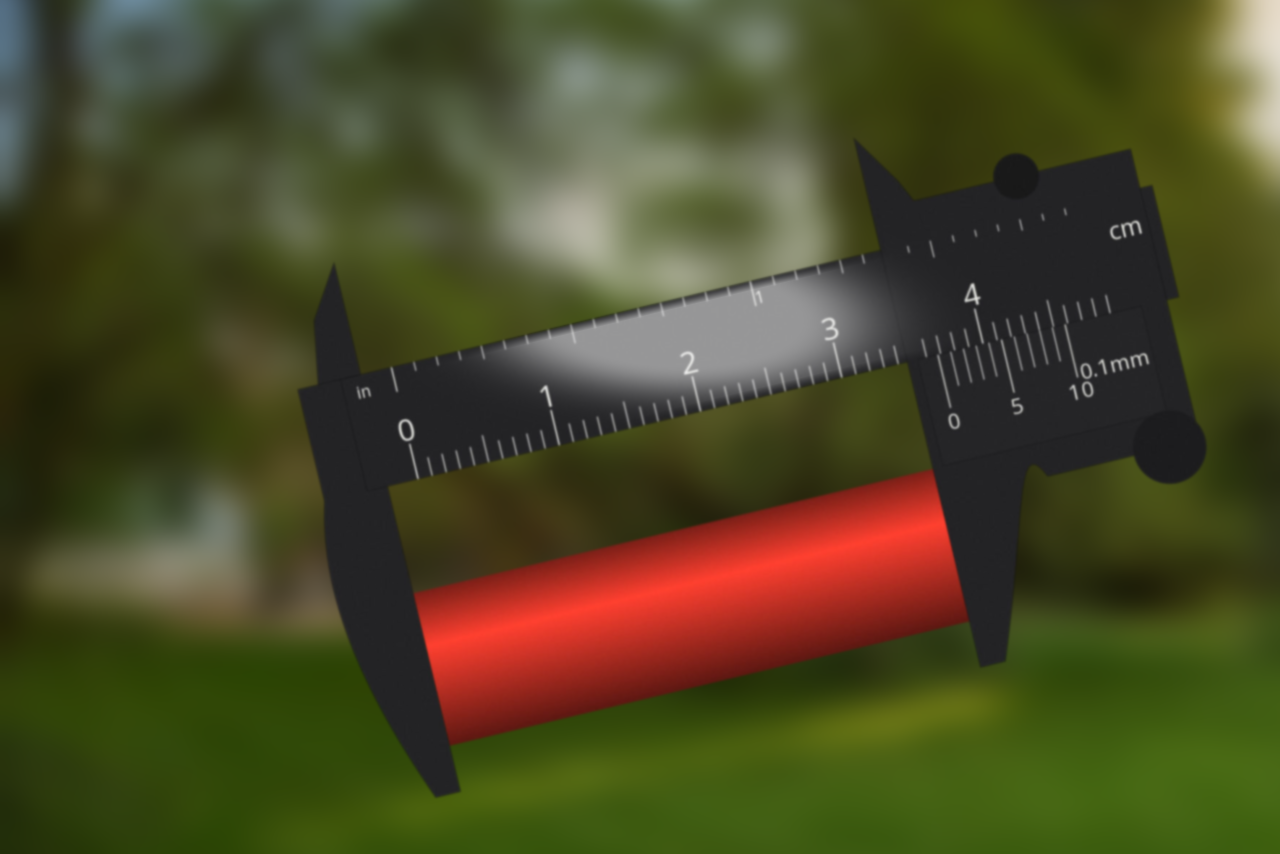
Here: **36.8** mm
